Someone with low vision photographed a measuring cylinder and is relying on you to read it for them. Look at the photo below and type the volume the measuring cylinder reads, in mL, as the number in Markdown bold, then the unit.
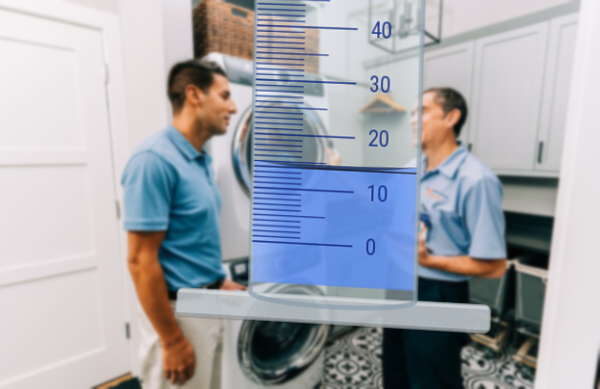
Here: **14** mL
